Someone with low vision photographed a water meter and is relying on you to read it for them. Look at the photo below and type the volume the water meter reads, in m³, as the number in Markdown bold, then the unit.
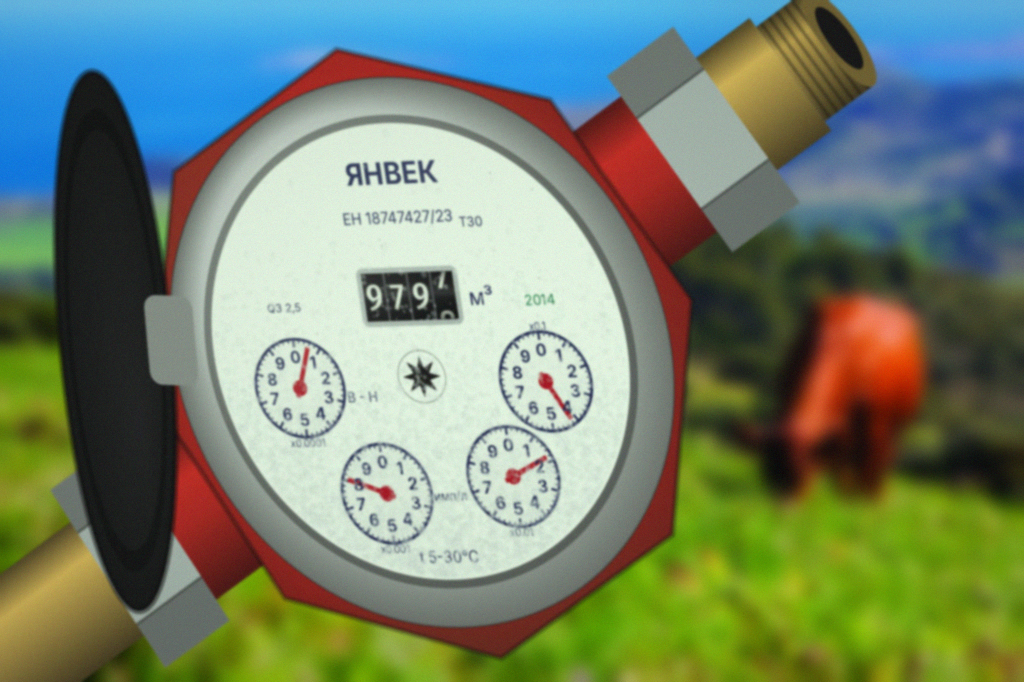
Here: **9797.4180** m³
